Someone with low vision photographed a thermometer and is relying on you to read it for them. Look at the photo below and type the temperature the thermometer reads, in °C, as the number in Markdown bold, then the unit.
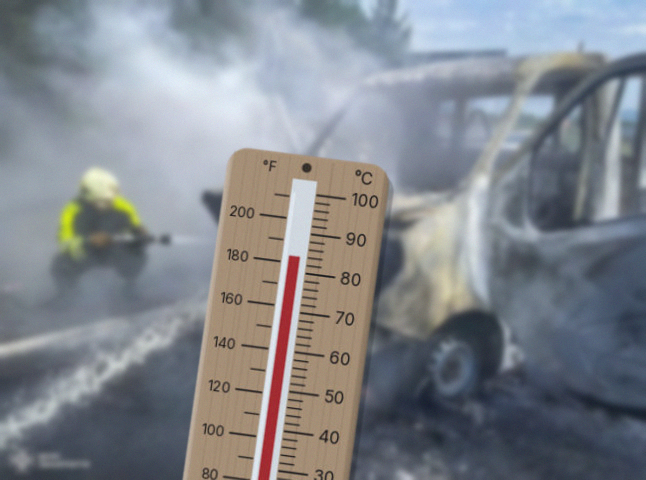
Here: **84** °C
